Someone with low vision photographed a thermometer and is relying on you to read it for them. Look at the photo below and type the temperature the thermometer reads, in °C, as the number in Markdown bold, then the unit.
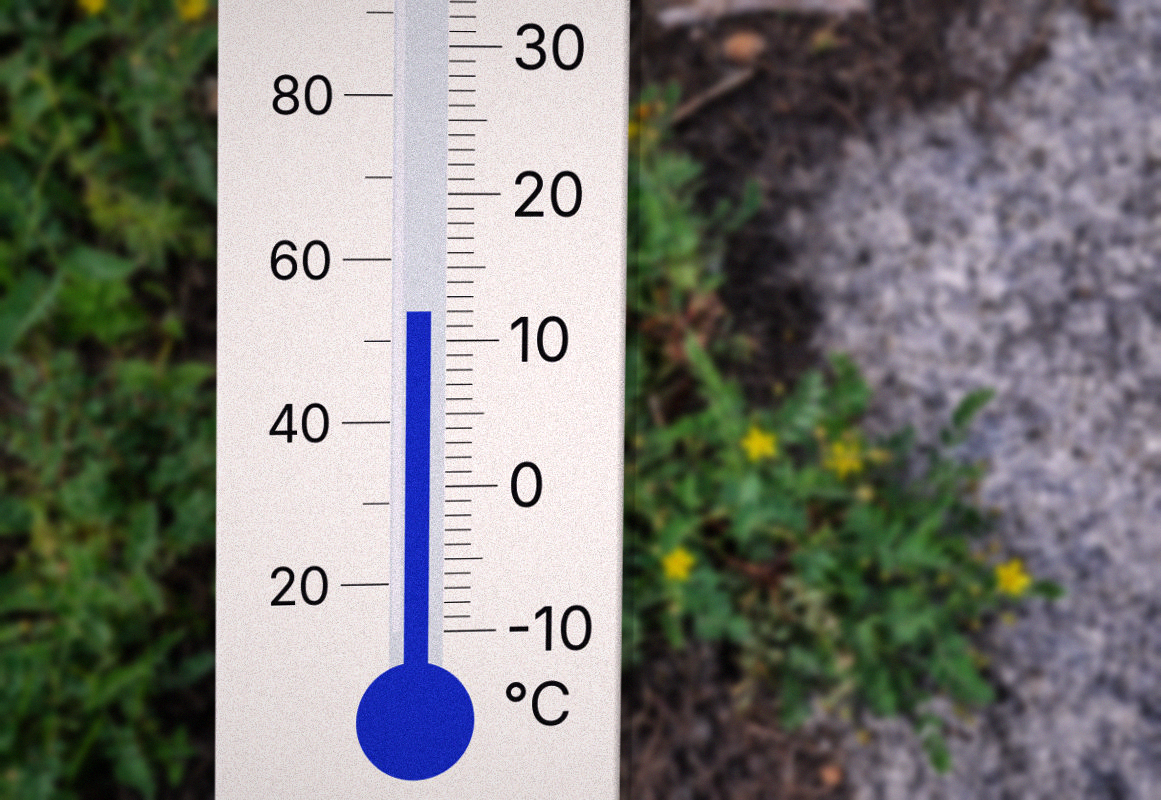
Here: **12** °C
